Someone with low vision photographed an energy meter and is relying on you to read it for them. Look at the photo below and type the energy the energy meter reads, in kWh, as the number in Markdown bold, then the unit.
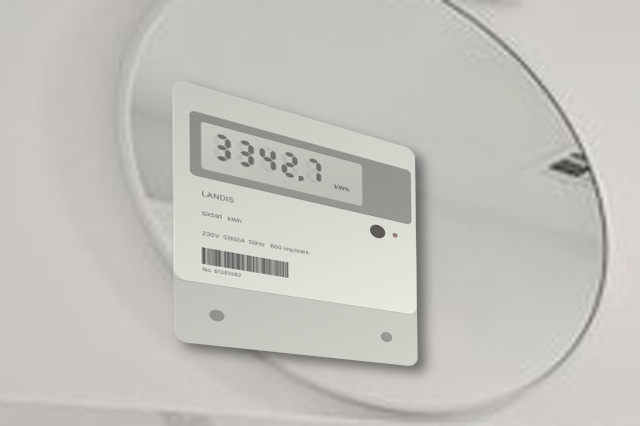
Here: **3342.7** kWh
